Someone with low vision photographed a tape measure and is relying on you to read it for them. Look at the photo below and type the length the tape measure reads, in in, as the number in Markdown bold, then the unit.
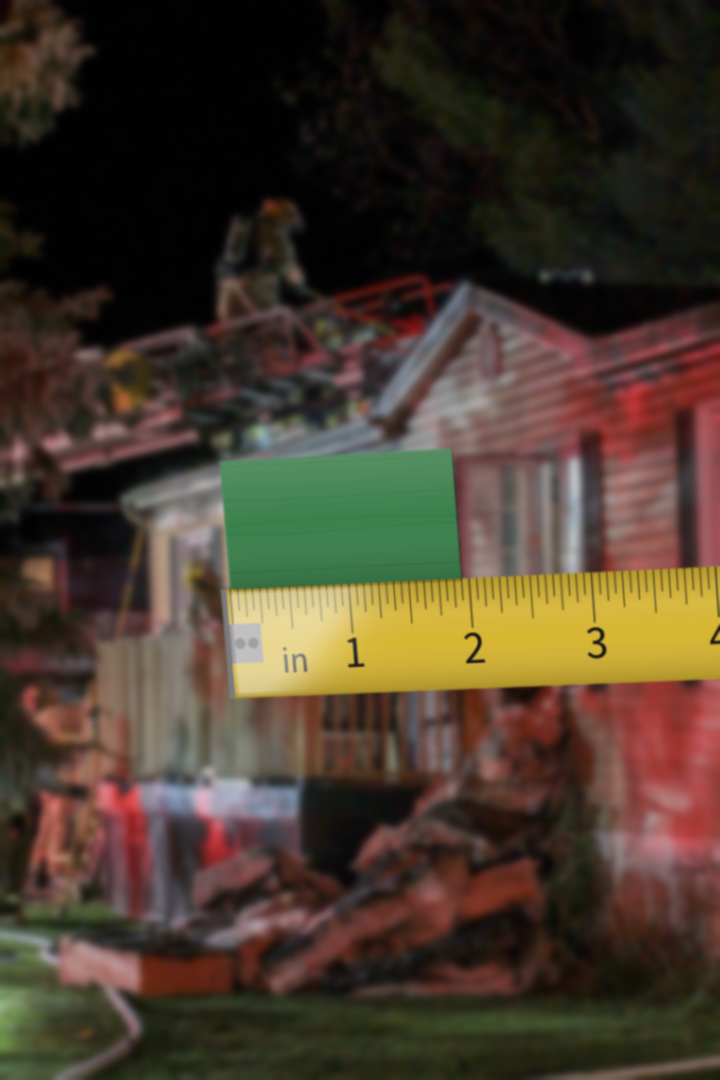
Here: **1.9375** in
